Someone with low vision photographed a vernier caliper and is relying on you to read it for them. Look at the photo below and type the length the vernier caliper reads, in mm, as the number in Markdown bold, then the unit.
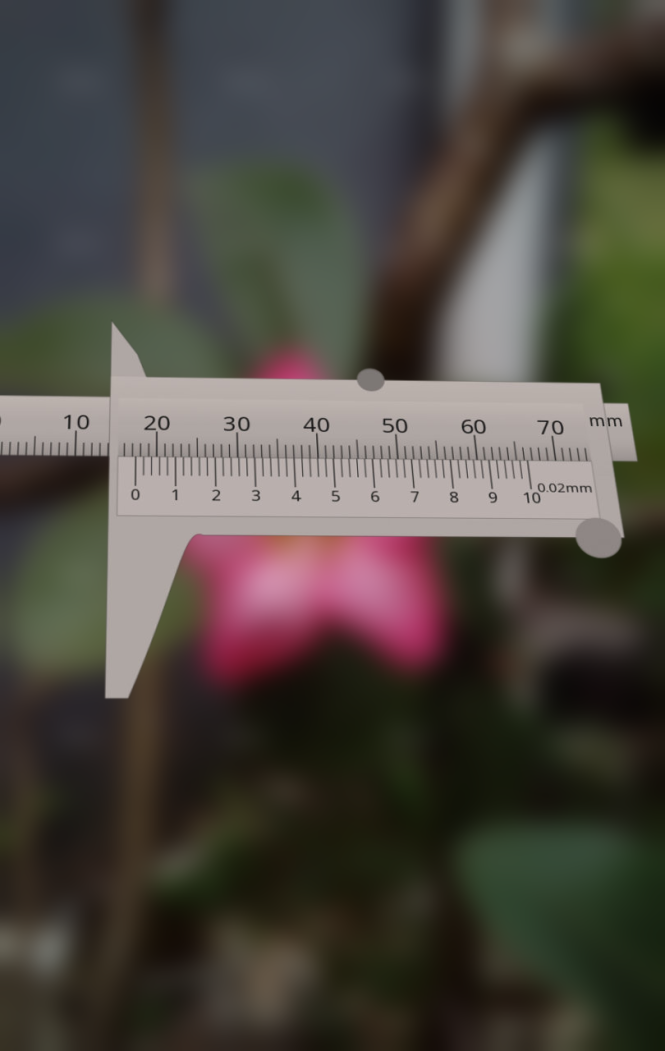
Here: **17.4** mm
